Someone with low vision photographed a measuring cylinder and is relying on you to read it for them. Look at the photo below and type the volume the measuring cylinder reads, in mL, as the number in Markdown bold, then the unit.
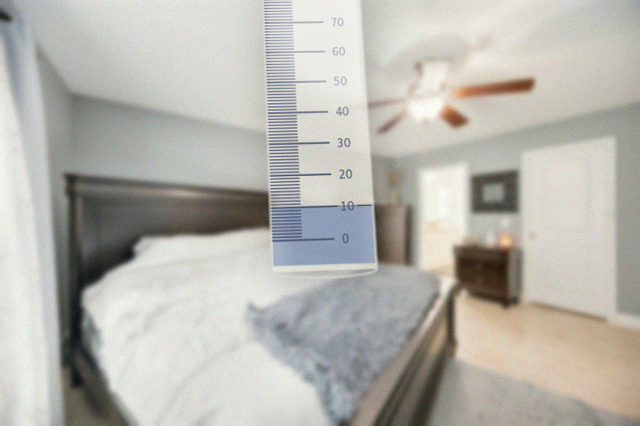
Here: **10** mL
